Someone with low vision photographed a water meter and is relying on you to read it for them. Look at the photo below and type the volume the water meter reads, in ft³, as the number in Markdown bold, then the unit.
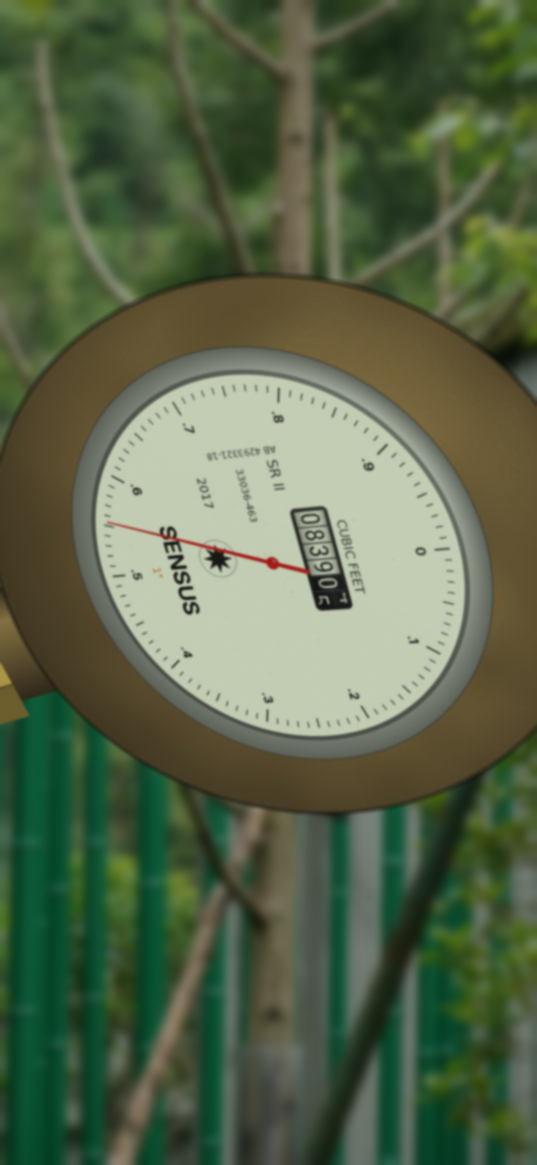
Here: **83904.55** ft³
